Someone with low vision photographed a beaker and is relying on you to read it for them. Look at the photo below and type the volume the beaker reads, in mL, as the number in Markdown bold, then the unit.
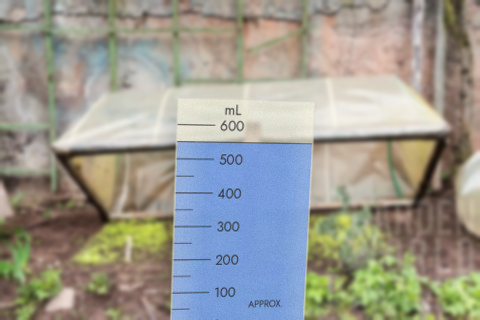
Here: **550** mL
